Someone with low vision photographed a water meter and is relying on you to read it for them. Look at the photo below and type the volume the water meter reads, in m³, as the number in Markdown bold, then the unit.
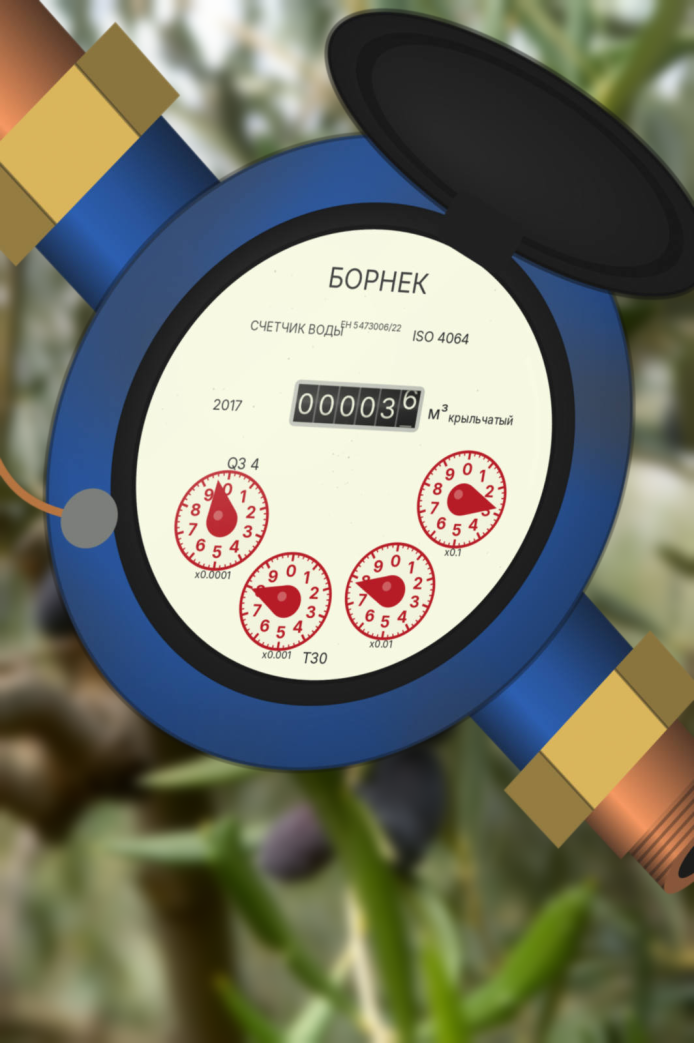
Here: **36.2779** m³
